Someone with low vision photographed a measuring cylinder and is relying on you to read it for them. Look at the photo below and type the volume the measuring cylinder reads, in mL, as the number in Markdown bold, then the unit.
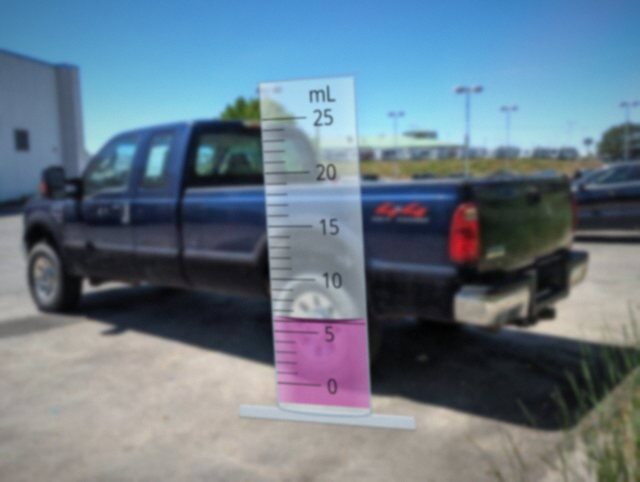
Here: **6** mL
